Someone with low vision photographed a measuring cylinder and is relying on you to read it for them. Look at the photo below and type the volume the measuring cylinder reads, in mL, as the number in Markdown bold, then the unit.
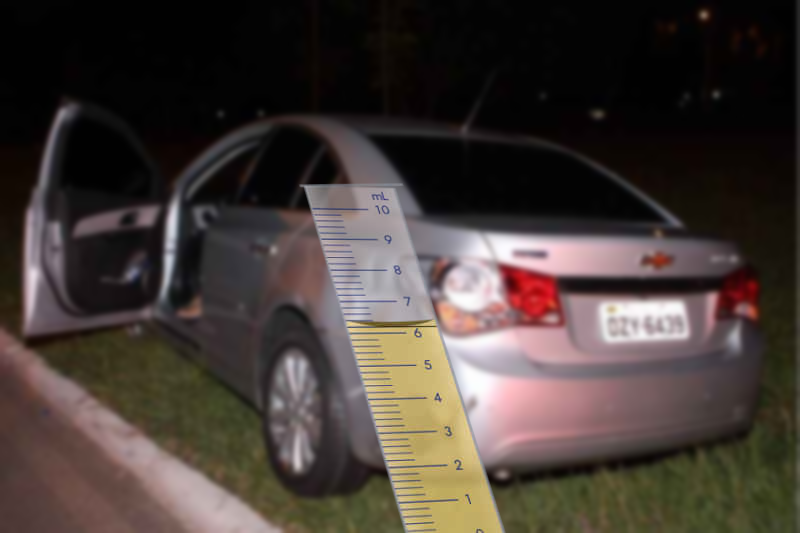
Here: **6.2** mL
